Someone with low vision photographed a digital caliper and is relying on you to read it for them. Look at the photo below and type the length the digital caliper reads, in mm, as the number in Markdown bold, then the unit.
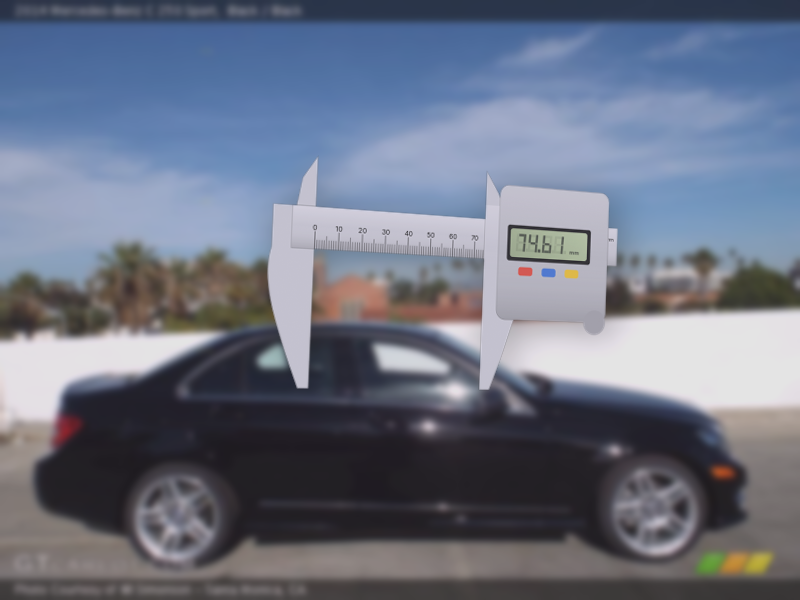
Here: **74.61** mm
